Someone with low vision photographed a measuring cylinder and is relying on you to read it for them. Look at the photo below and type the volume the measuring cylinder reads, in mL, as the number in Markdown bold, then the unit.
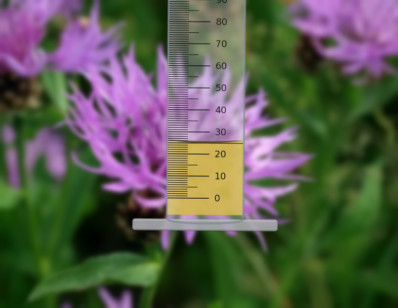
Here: **25** mL
